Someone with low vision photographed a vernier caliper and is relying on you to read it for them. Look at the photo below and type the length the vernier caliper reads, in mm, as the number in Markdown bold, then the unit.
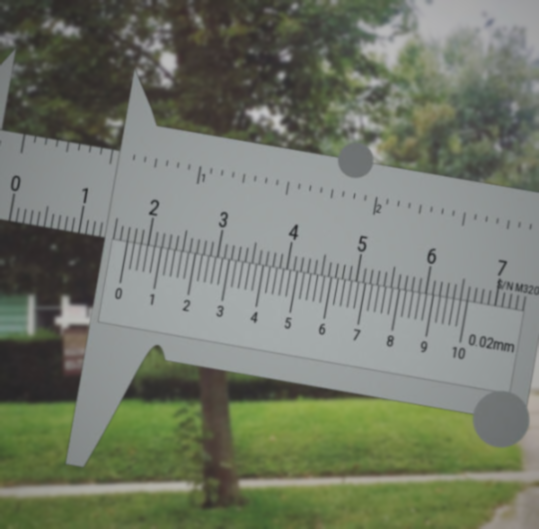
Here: **17.0** mm
